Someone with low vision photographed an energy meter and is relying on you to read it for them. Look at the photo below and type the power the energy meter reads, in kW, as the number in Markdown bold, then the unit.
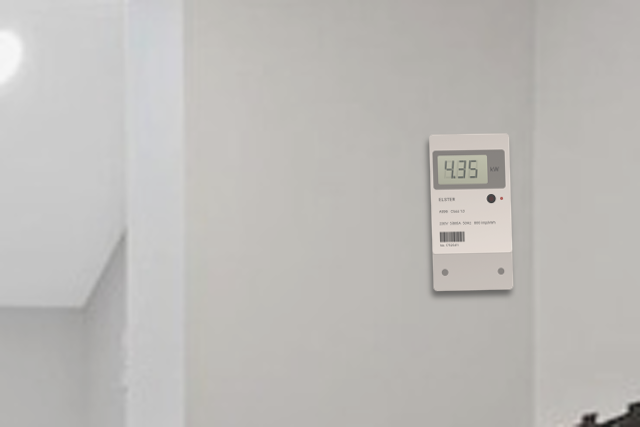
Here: **4.35** kW
